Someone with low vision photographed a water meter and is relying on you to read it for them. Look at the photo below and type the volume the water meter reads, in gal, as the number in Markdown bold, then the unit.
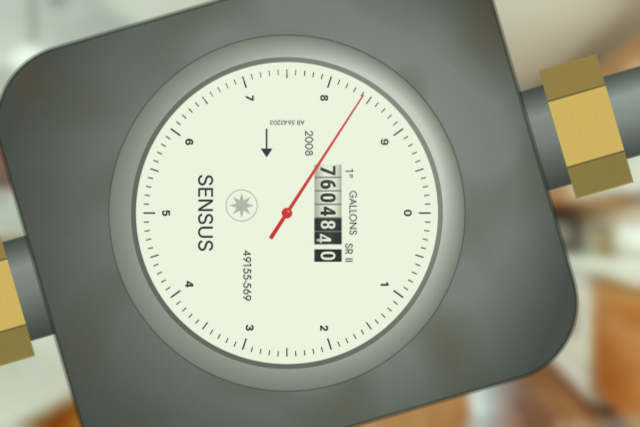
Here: **7604838.4** gal
